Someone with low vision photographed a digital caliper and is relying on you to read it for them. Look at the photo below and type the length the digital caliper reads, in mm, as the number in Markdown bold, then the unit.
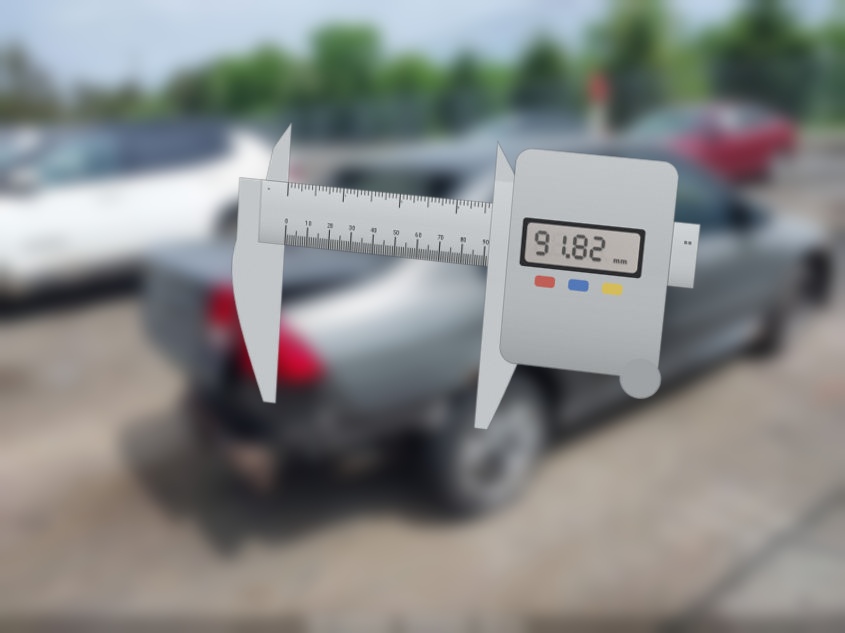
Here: **91.82** mm
